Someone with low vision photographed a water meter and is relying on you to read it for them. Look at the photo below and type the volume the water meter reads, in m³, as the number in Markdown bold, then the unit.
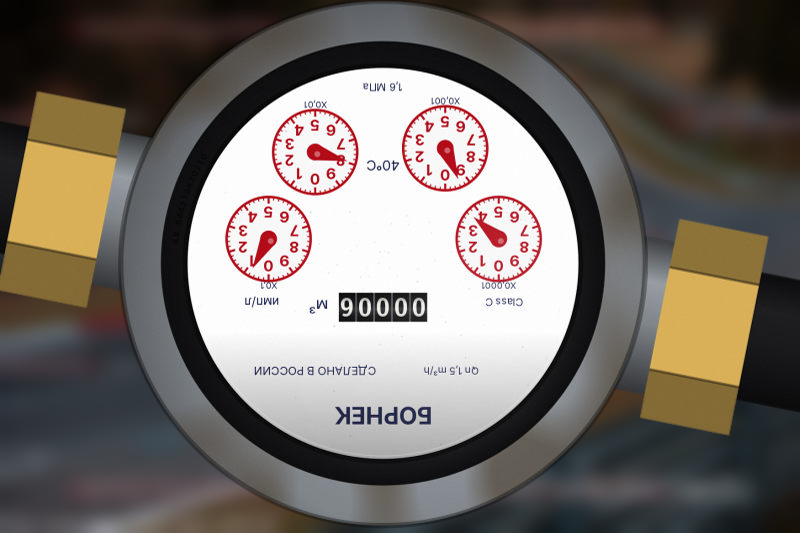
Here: **6.0793** m³
